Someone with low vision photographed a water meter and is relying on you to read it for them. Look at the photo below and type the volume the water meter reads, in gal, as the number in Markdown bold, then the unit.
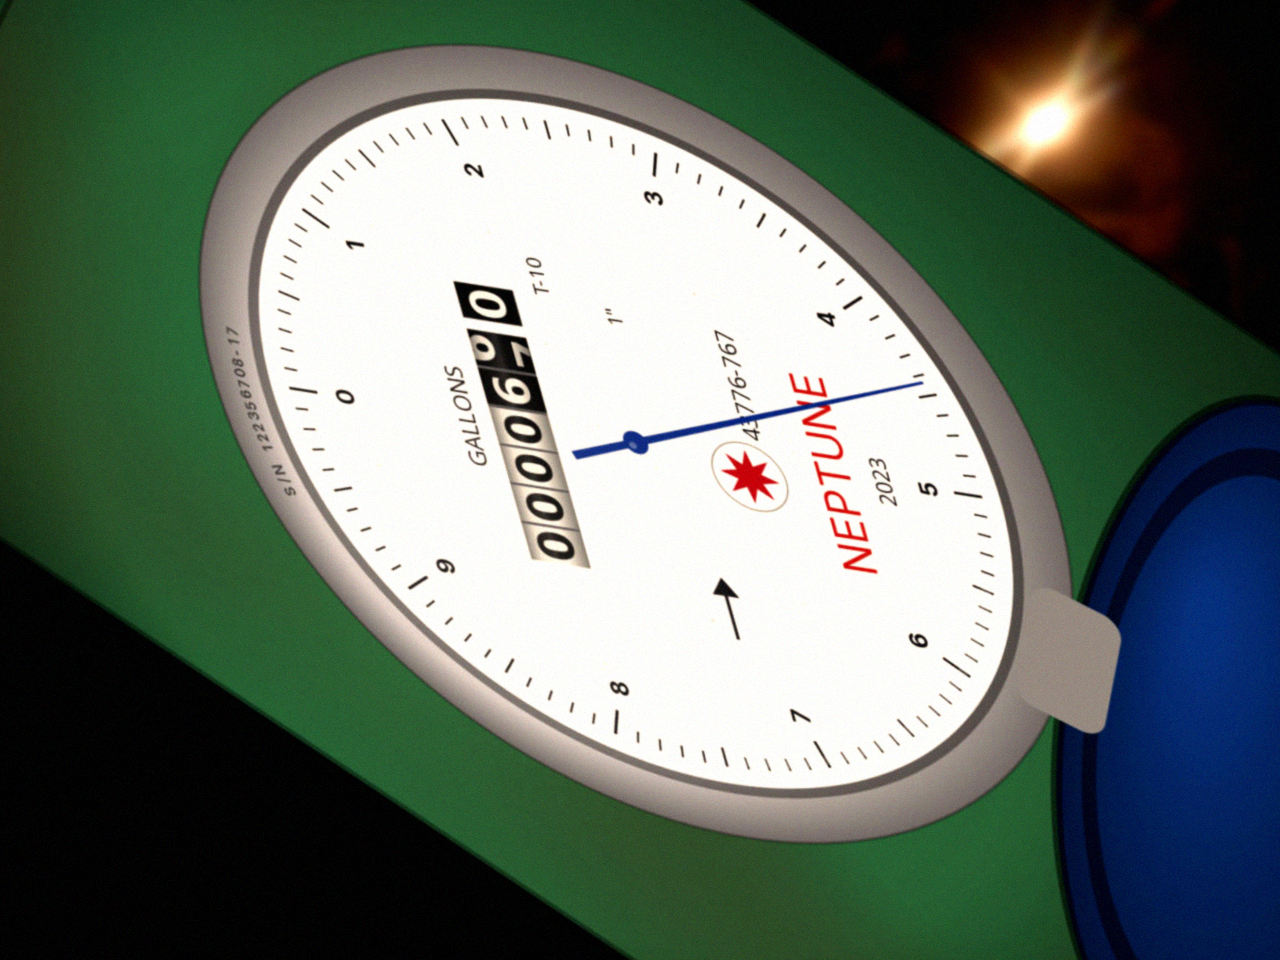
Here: **664.4** gal
